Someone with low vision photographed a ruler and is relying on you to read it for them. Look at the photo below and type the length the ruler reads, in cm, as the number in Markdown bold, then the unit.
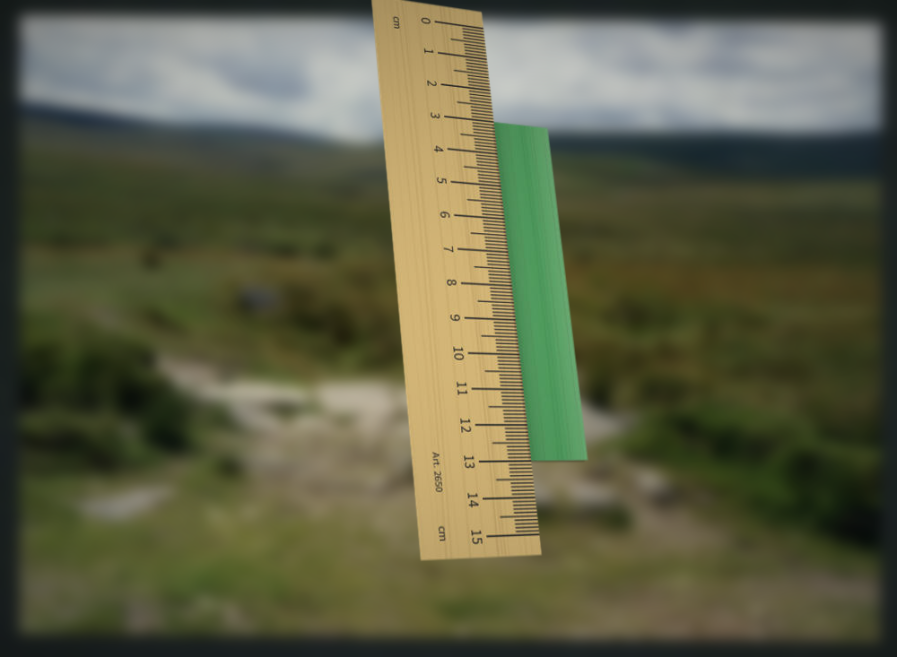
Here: **10** cm
